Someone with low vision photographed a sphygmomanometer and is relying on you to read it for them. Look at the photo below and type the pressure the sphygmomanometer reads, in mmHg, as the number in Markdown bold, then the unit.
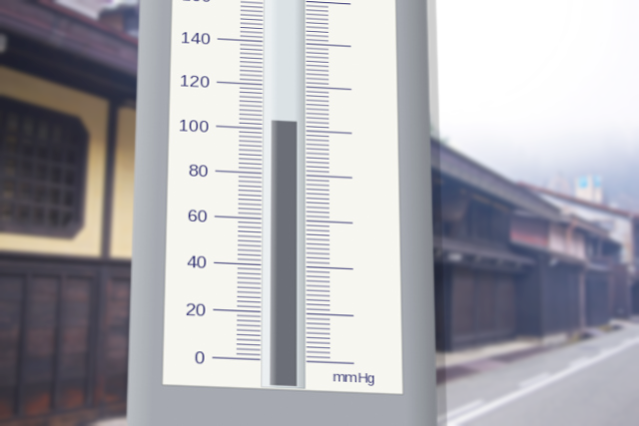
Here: **104** mmHg
